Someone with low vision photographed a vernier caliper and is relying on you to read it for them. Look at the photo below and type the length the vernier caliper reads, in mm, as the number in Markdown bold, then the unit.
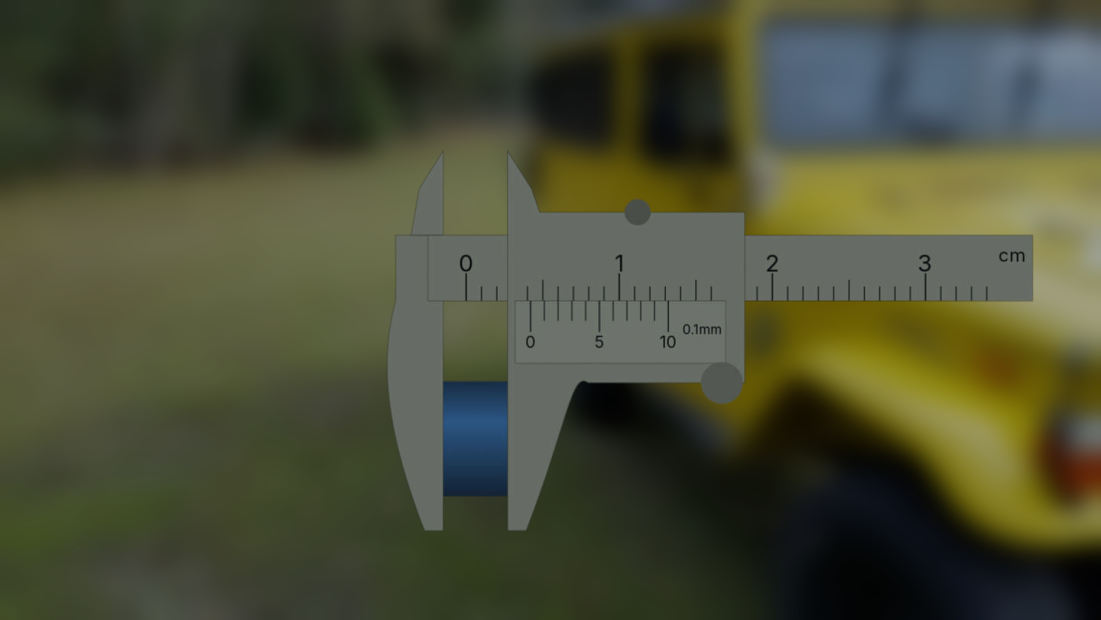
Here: **4.2** mm
